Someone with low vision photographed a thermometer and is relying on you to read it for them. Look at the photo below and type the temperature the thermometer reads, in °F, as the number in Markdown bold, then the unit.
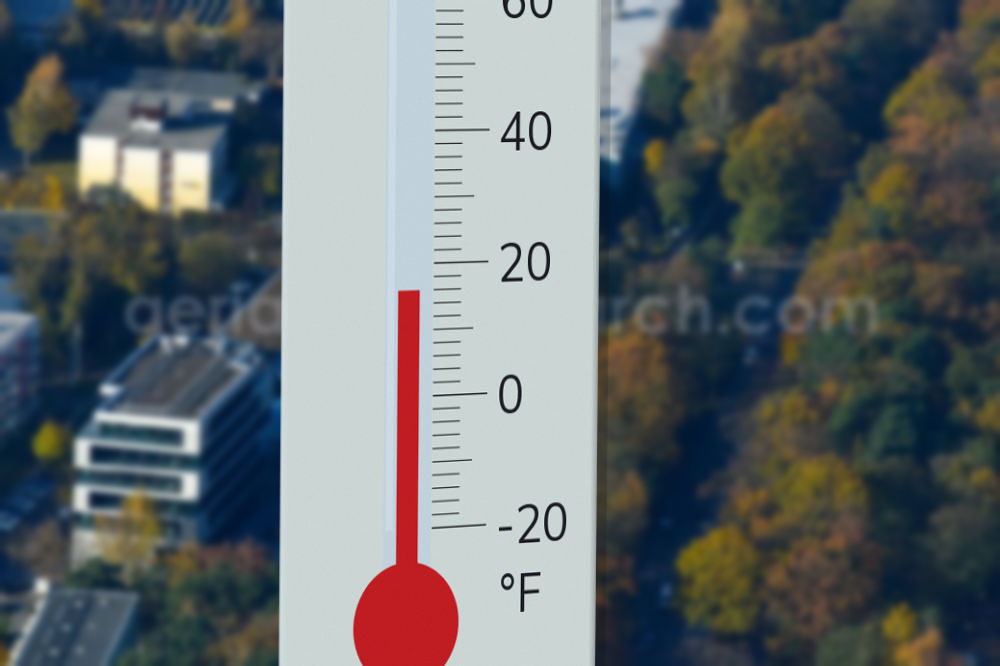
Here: **16** °F
